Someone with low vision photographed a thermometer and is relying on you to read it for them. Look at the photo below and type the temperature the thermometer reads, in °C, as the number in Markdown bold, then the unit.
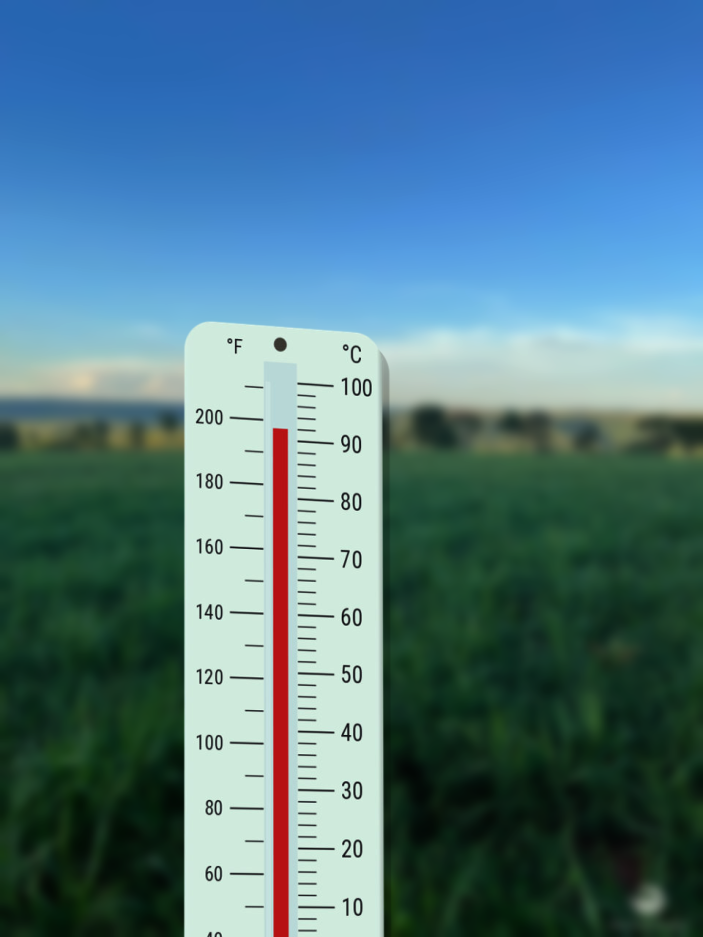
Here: **92** °C
